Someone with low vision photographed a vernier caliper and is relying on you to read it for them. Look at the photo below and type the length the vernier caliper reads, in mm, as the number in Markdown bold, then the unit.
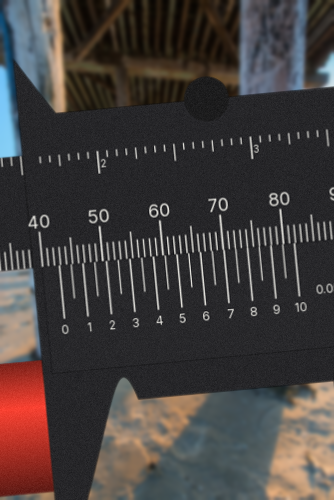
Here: **42.8** mm
